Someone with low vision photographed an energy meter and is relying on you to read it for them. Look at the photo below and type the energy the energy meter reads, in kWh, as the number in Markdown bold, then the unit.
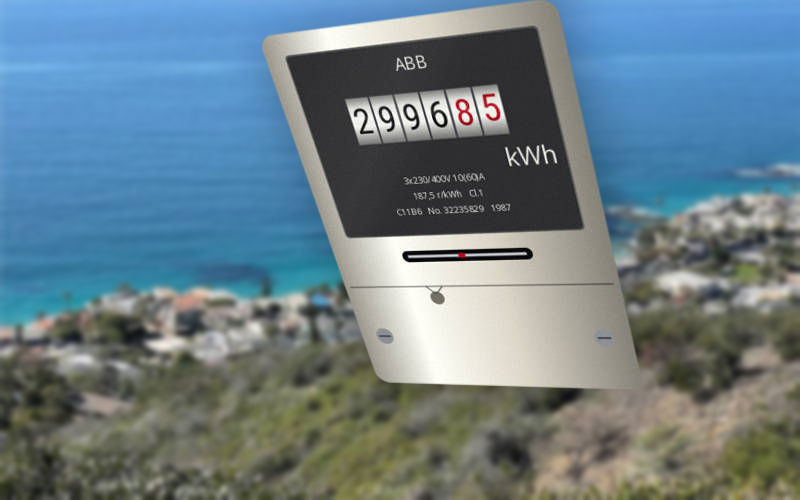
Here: **2996.85** kWh
